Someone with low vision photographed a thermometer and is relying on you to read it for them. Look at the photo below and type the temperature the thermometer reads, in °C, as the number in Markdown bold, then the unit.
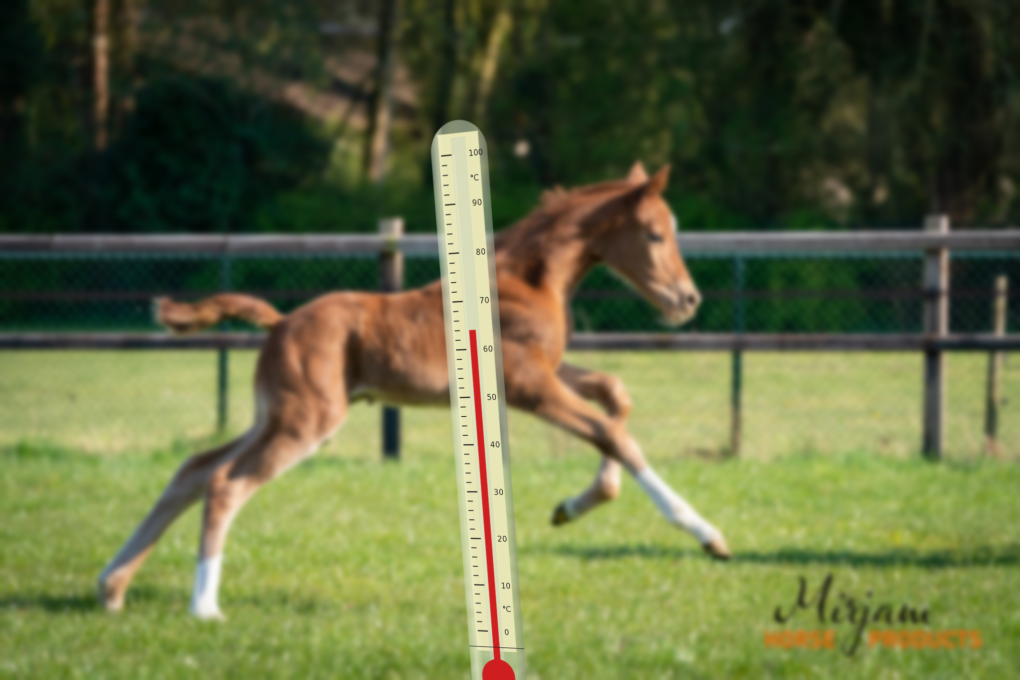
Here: **64** °C
